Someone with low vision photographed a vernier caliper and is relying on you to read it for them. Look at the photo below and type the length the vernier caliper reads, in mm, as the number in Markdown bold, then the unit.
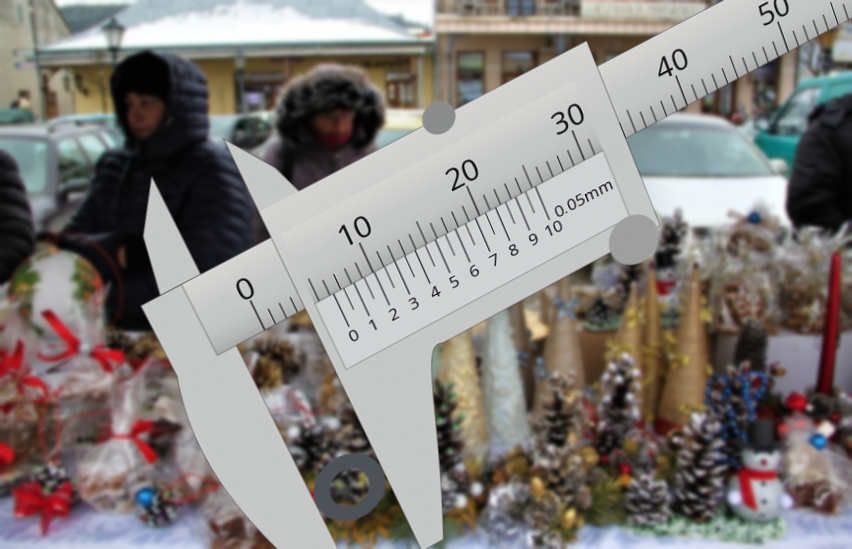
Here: **6.3** mm
